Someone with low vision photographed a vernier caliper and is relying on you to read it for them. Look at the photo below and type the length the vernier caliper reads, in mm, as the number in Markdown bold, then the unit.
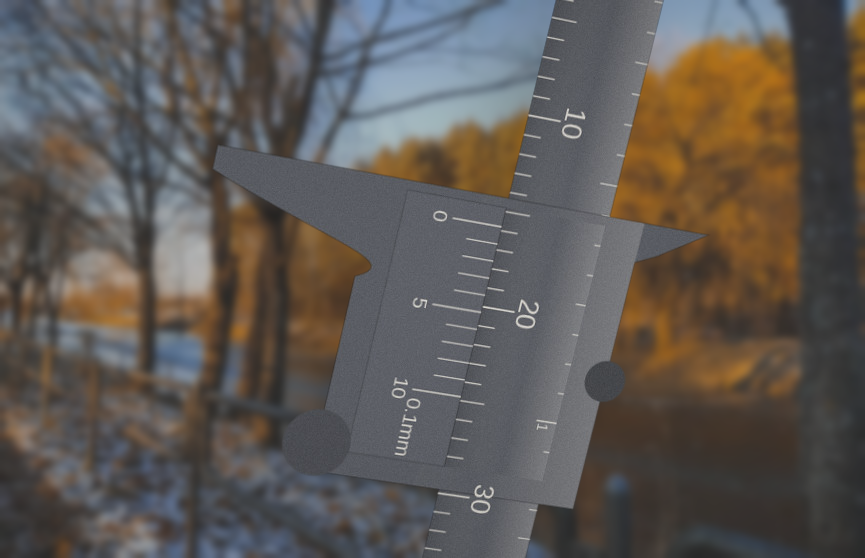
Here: **15.8** mm
